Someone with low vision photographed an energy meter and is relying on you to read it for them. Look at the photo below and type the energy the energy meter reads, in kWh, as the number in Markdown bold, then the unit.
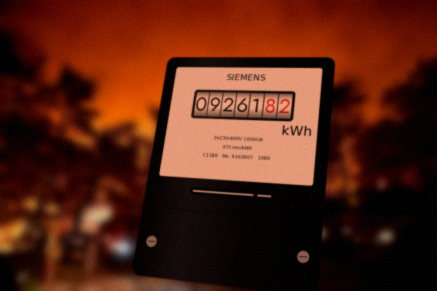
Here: **9261.82** kWh
